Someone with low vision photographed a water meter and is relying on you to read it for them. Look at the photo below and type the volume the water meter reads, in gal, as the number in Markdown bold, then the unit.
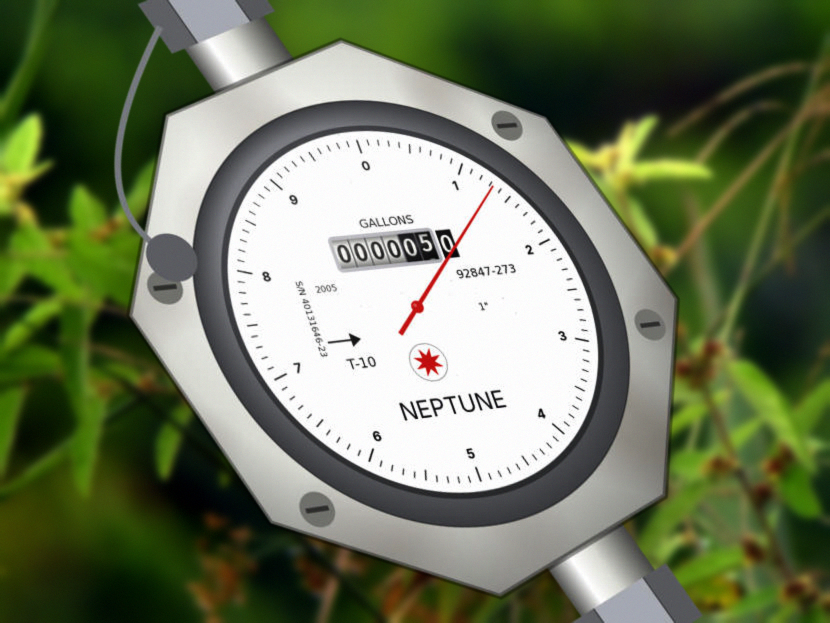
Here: **51.3** gal
